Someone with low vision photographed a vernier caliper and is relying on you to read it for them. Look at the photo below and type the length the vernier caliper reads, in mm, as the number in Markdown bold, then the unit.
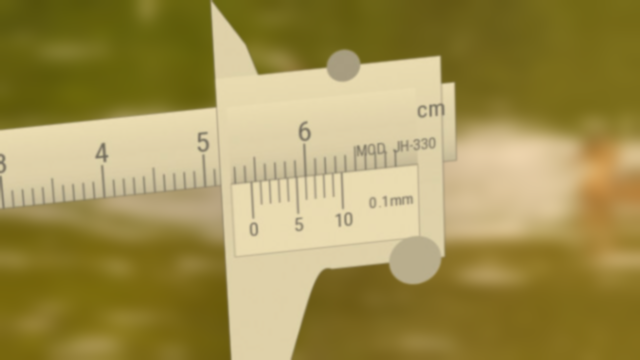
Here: **54.6** mm
